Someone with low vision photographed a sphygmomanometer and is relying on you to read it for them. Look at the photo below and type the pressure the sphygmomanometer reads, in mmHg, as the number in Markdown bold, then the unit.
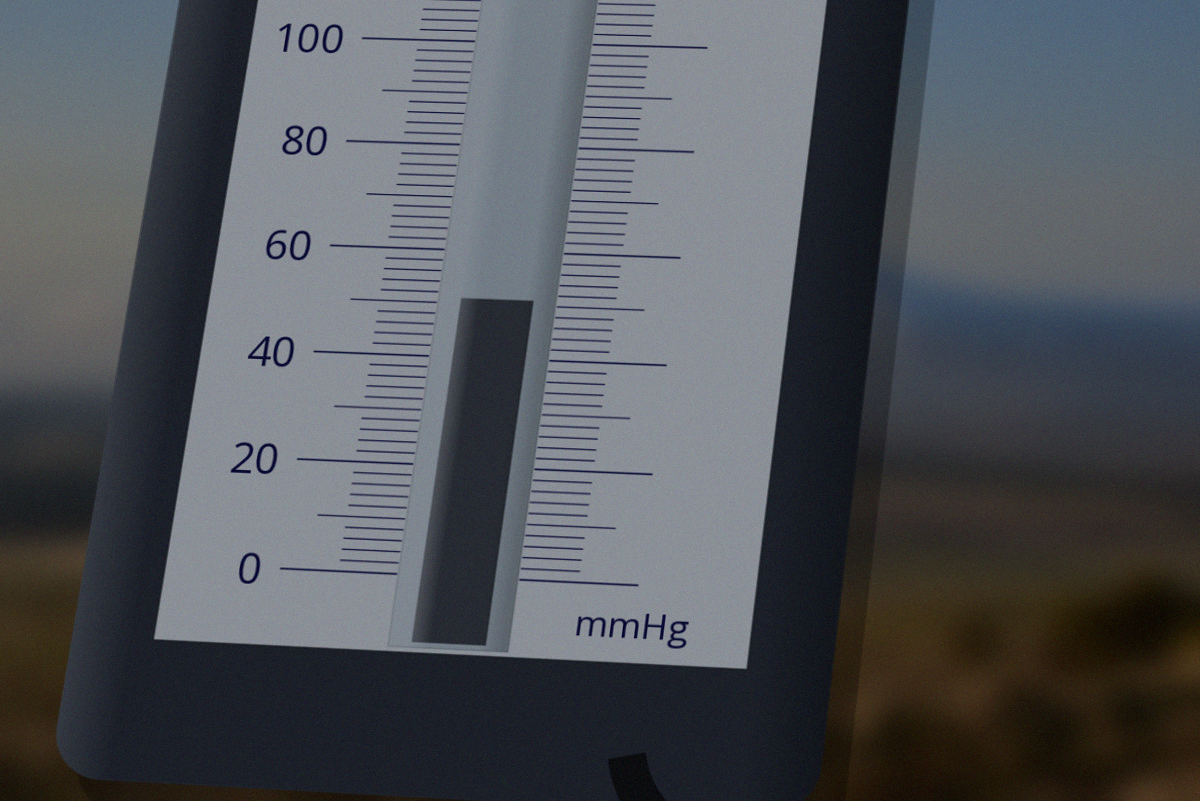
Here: **51** mmHg
